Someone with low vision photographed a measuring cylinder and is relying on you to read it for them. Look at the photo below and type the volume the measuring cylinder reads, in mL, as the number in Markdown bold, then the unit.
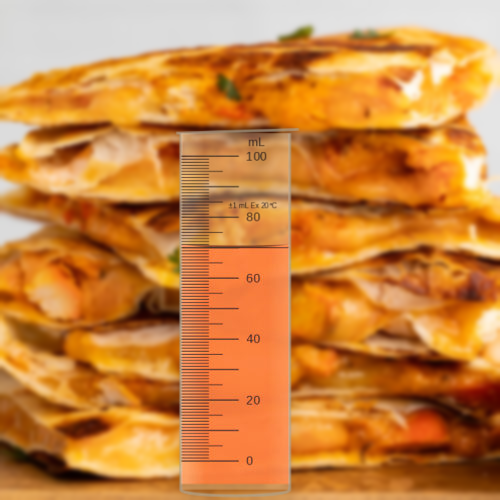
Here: **70** mL
